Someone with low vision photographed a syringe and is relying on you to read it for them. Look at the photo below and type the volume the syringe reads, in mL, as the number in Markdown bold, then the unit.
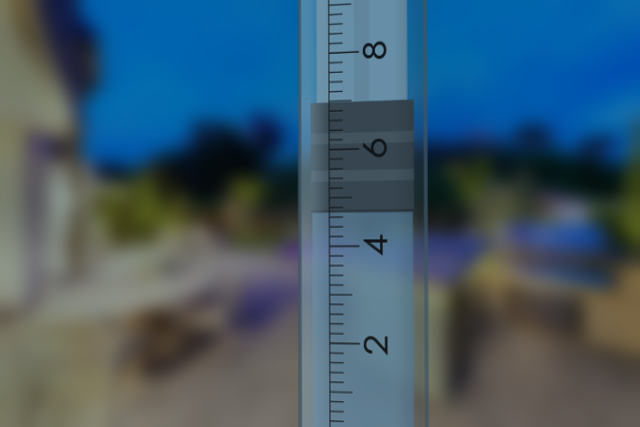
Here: **4.7** mL
